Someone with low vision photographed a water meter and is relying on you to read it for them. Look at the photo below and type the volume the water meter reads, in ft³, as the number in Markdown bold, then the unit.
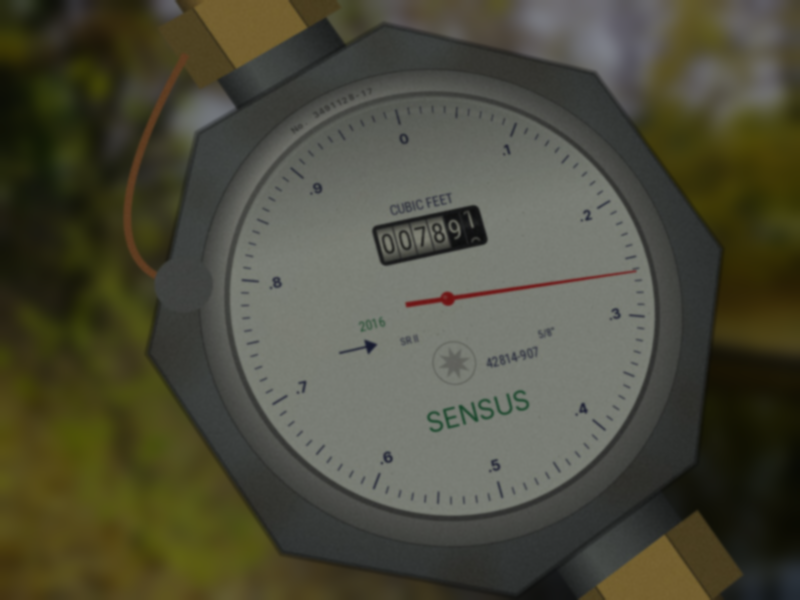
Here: **7891.26** ft³
